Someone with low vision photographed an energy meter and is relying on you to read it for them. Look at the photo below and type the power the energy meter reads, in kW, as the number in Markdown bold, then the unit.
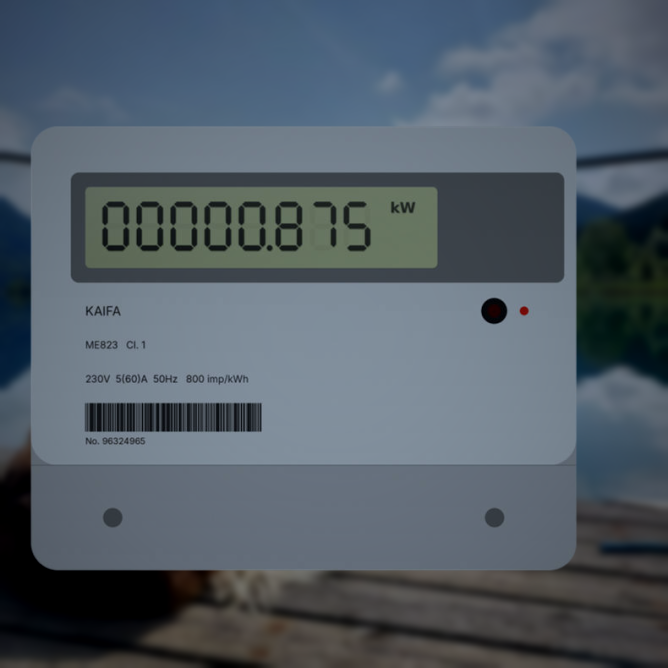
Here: **0.875** kW
